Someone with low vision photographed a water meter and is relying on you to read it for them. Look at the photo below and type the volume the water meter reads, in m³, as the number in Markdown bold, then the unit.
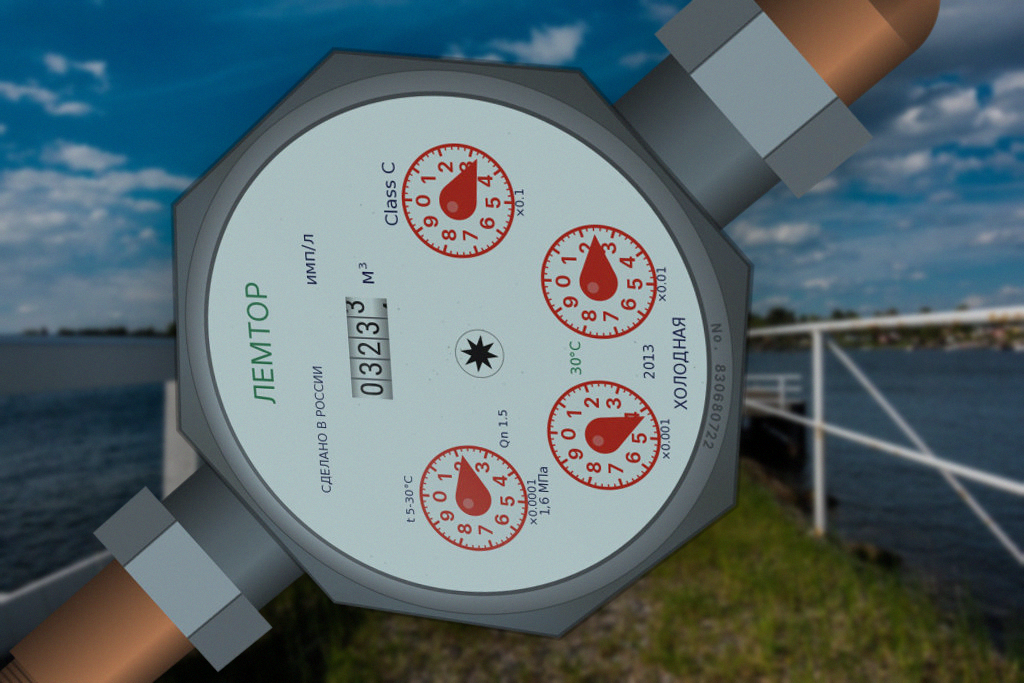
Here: **3233.3242** m³
